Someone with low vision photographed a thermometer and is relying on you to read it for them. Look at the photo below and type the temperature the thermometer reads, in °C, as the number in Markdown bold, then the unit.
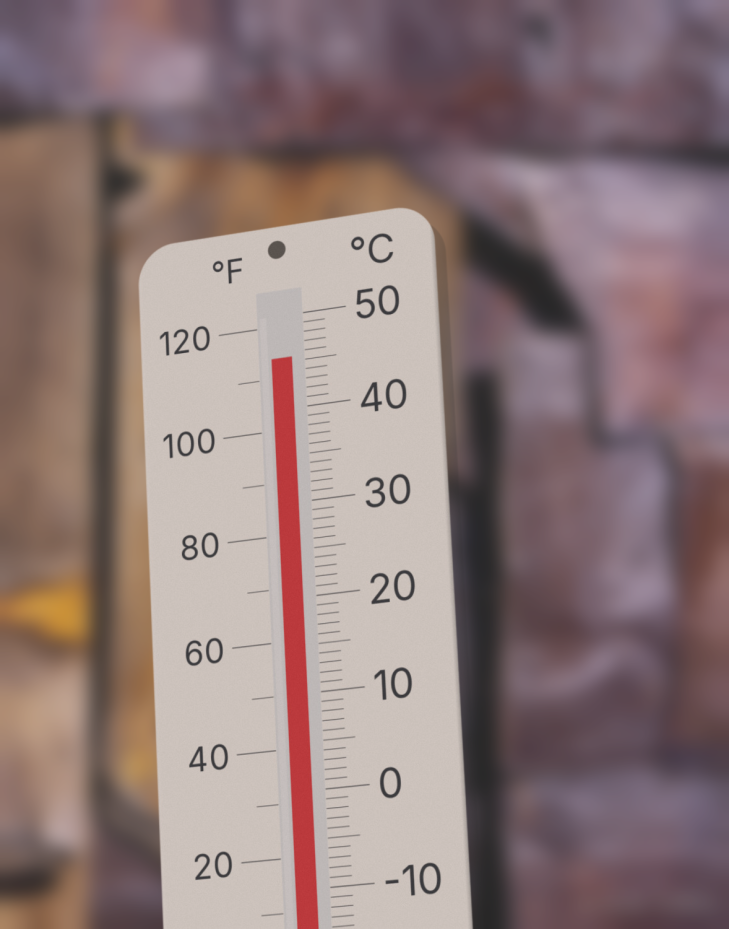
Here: **45.5** °C
